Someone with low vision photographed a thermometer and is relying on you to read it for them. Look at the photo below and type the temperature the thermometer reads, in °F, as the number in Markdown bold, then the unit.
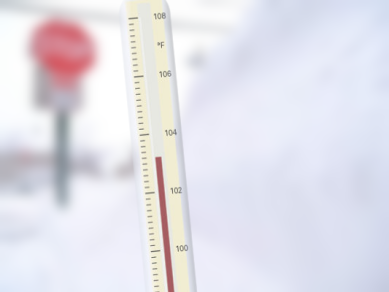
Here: **103.2** °F
